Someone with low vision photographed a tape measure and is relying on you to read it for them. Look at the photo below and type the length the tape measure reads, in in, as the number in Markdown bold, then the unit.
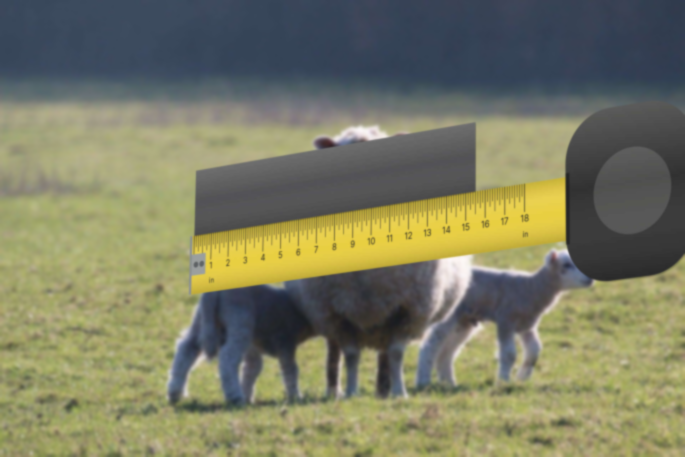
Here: **15.5** in
